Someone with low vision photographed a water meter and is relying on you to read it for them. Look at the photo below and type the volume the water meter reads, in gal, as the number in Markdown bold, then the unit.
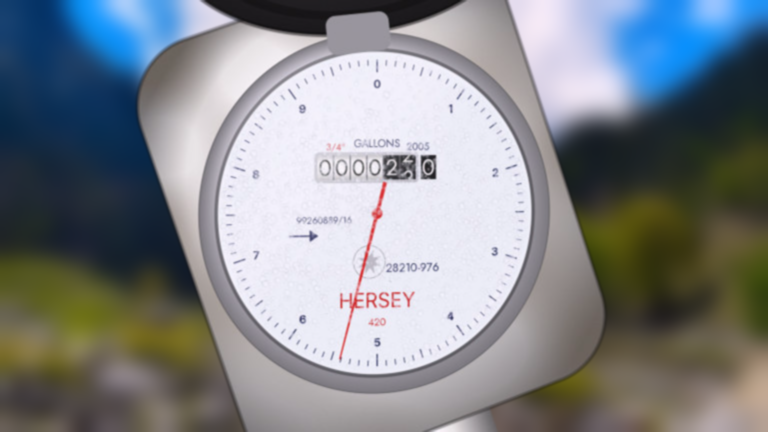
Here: **225.4** gal
